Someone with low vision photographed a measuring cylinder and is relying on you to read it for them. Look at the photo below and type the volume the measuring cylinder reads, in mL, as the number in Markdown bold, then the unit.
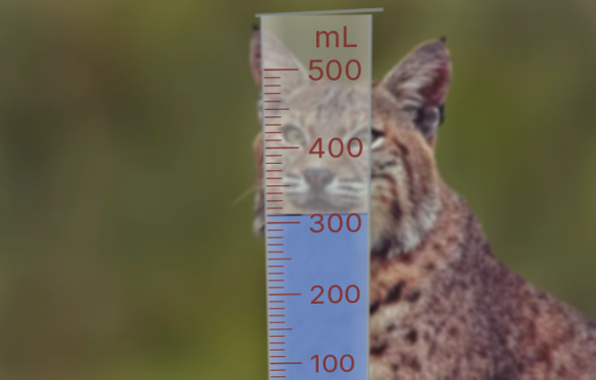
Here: **310** mL
